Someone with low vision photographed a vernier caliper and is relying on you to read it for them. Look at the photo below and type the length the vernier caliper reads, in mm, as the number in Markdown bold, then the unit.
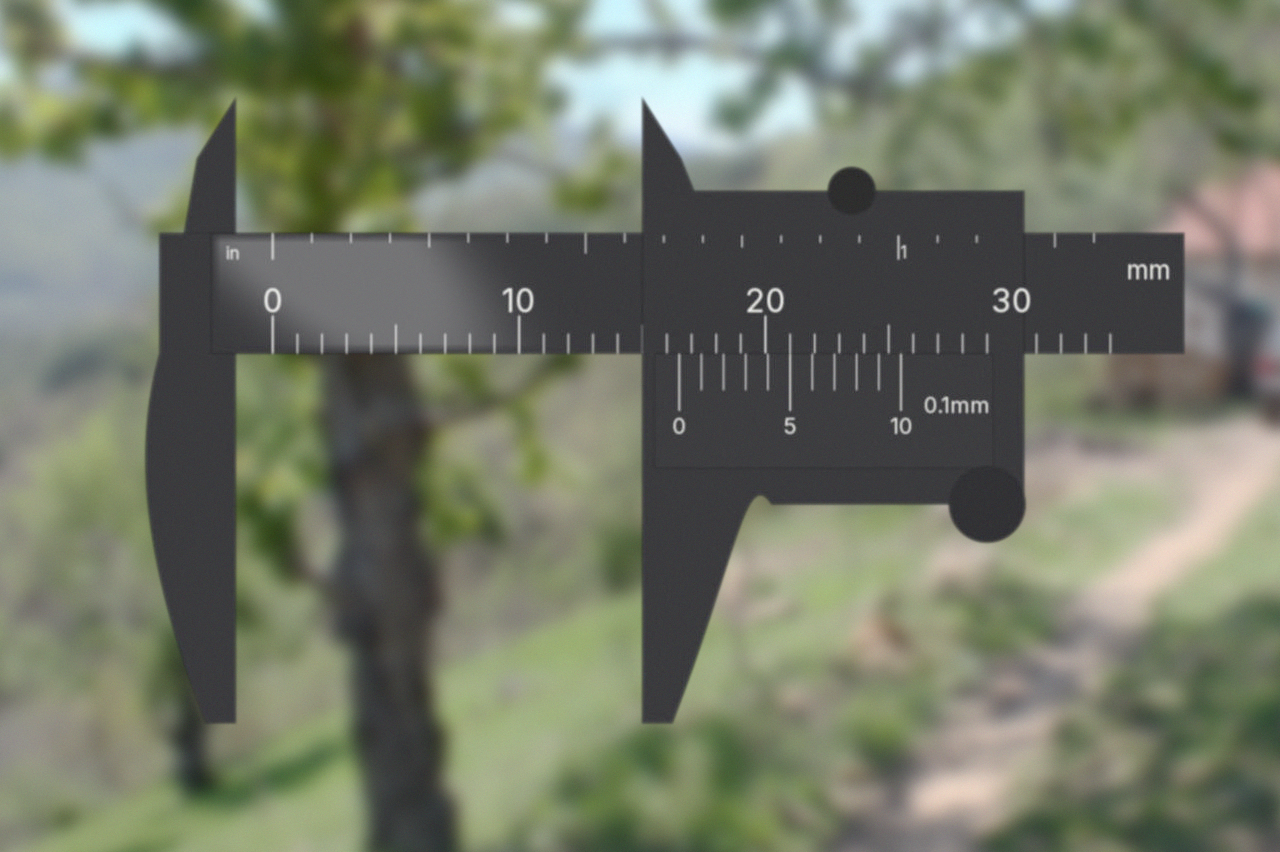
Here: **16.5** mm
